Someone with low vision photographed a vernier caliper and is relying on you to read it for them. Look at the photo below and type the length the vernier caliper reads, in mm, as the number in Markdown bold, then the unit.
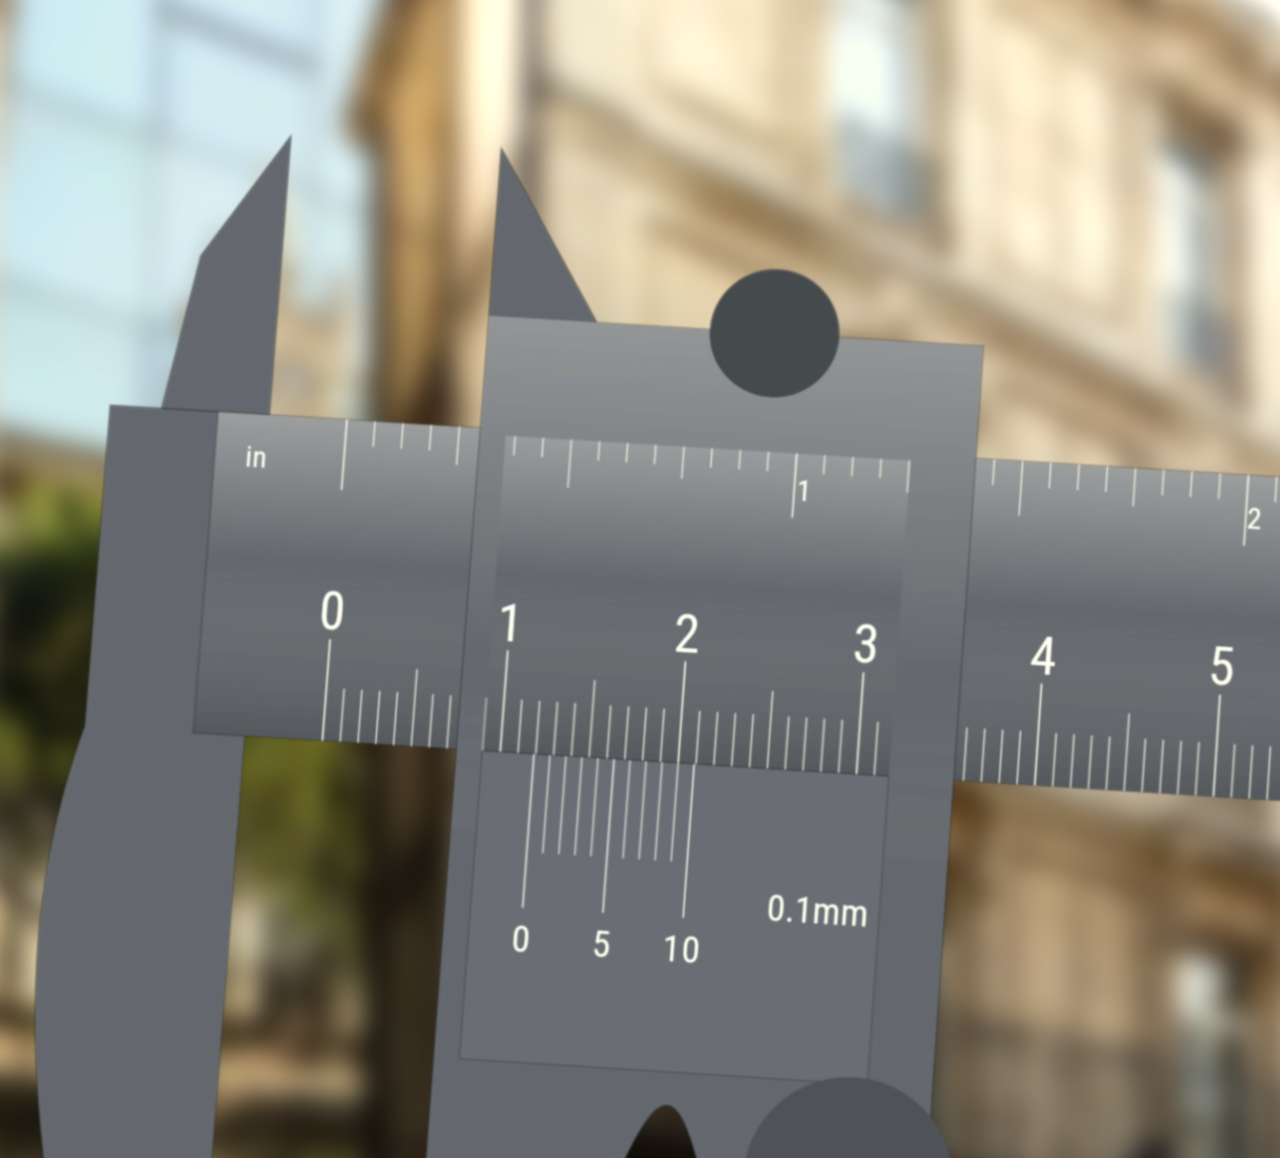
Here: **11.9** mm
